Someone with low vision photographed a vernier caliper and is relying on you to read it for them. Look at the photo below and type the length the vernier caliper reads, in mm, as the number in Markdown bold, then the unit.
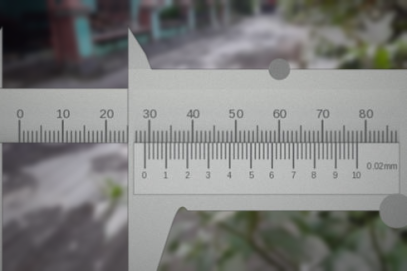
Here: **29.0** mm
